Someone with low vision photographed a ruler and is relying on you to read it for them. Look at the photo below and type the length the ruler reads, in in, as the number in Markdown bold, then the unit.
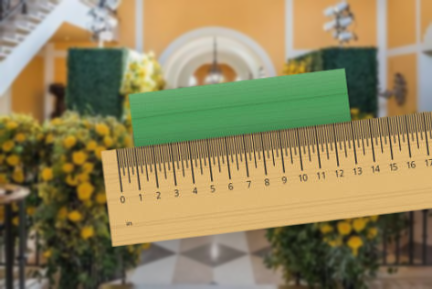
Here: **12** in
